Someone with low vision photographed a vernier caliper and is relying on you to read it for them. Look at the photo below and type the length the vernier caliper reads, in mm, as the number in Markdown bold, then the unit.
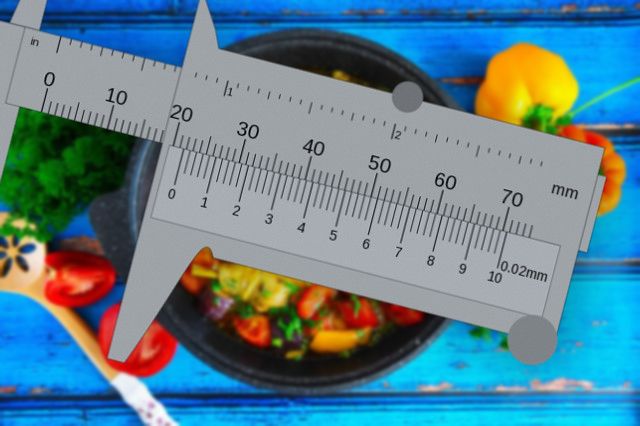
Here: **21.6** mm
